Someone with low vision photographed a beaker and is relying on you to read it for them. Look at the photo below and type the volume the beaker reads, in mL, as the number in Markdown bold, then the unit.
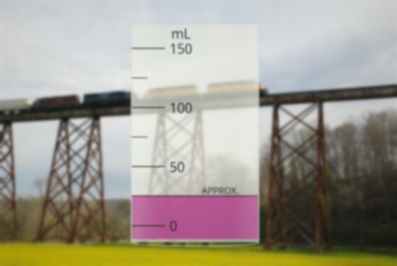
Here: **25** mL
